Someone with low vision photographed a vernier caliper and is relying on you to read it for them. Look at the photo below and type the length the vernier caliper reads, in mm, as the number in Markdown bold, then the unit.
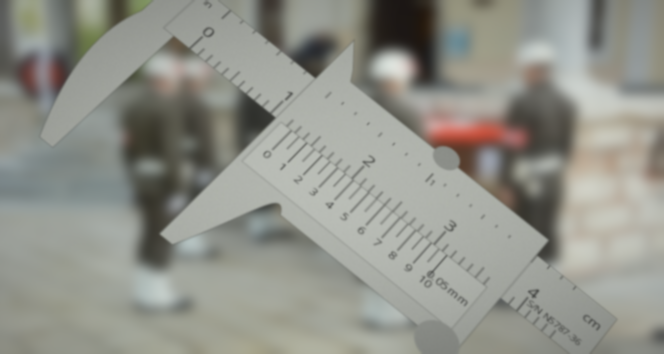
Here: **12.6** mm
